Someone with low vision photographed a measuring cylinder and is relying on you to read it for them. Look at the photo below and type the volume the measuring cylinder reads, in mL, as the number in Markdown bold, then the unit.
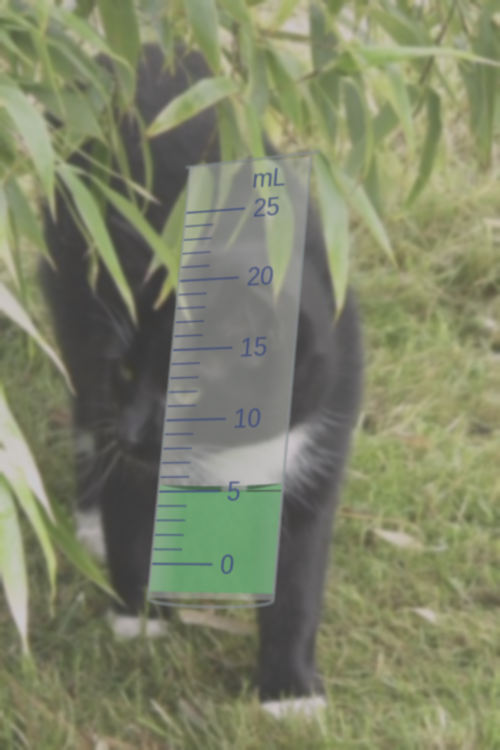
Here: **5** mL
